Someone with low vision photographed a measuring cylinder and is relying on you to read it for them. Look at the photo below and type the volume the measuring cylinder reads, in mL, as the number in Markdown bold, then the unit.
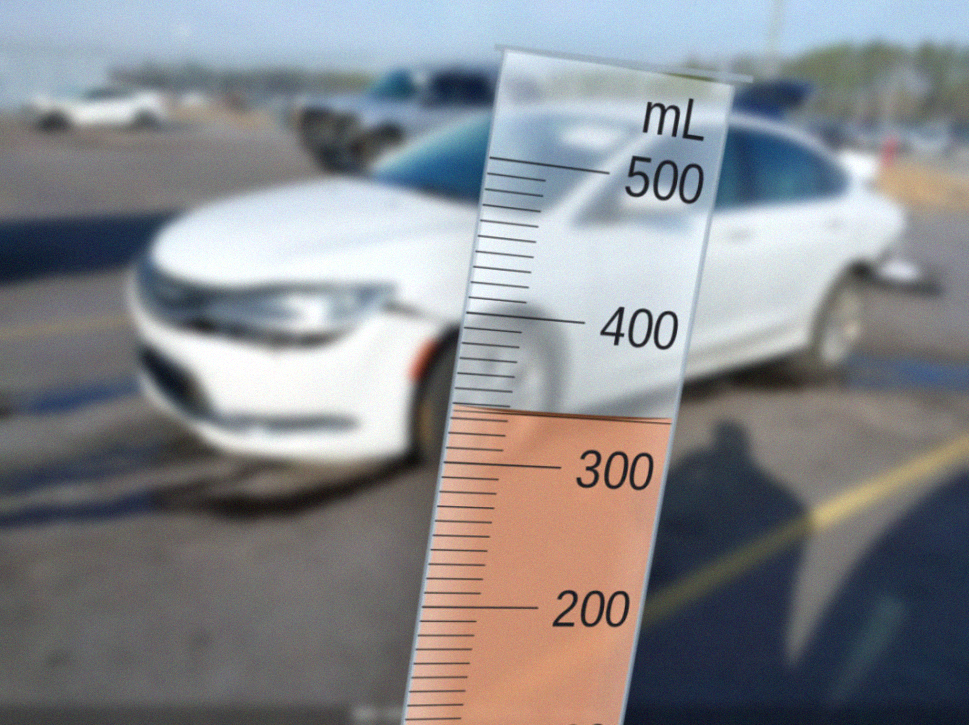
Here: **335** mL
